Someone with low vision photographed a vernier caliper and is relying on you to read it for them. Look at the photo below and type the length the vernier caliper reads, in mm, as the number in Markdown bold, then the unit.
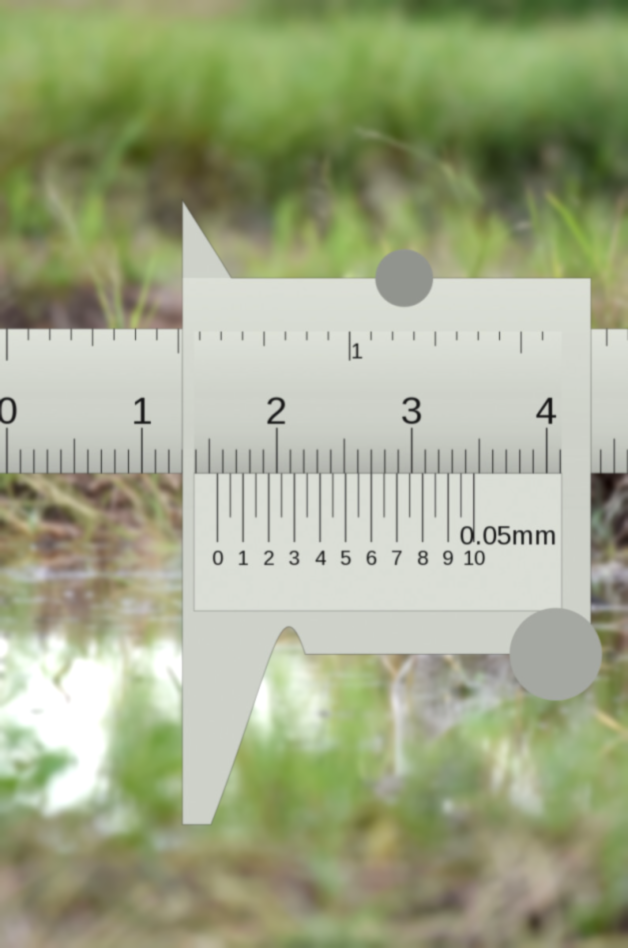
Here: **15.6** mm
